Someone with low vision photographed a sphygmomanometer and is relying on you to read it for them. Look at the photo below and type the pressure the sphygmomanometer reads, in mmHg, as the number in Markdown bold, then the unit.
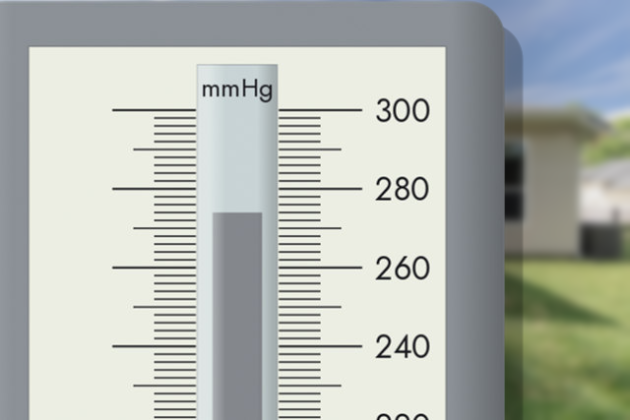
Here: **274** mmHg
